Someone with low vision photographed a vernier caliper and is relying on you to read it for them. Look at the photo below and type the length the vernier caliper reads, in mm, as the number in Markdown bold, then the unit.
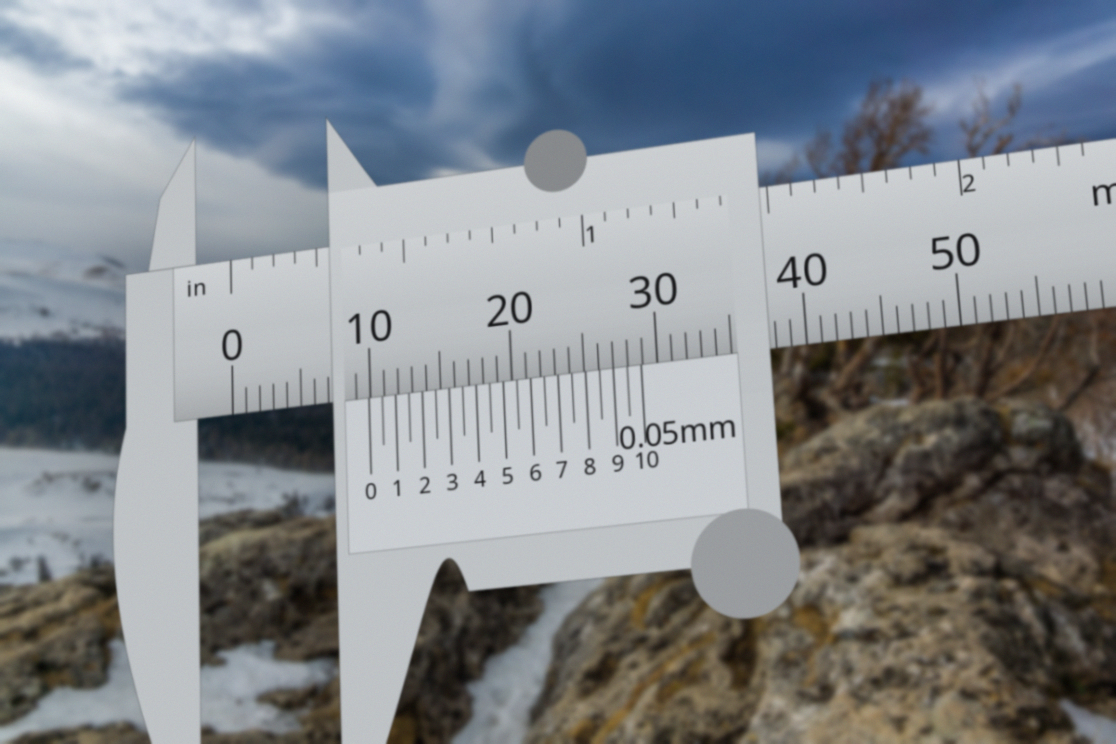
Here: **9.9** mm
